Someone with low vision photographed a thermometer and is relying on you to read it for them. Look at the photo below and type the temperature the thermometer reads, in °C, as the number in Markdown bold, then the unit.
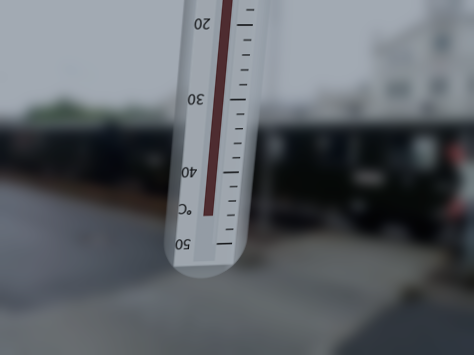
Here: **46** °C
